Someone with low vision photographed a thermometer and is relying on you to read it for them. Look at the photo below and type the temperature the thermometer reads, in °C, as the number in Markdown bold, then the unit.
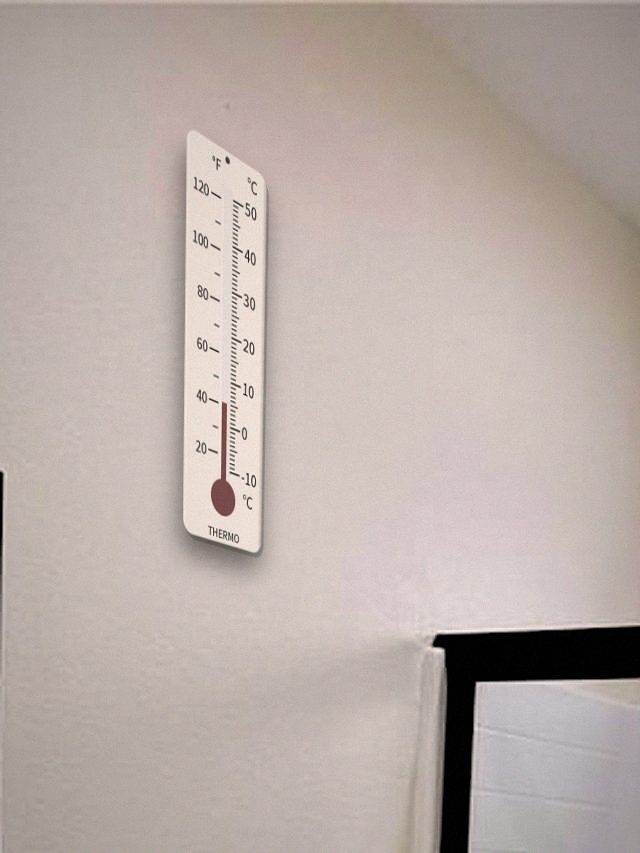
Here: **5** °C
